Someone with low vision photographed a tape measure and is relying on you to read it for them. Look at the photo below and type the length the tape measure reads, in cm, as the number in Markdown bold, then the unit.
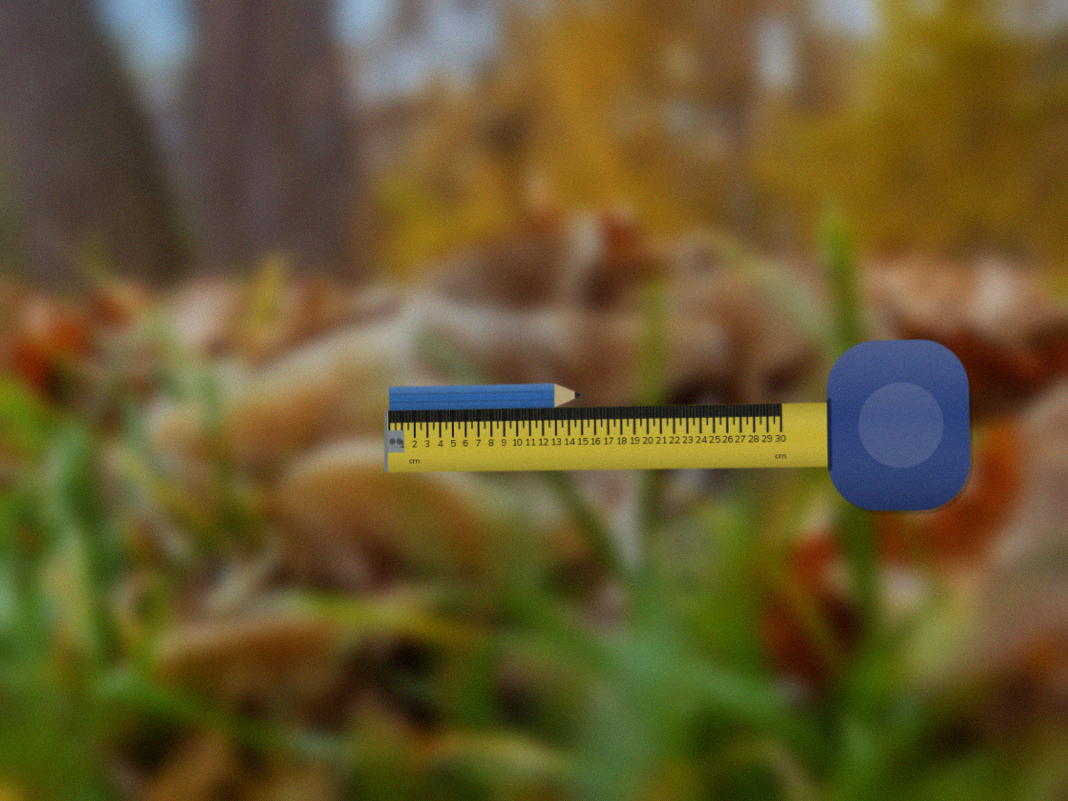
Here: **15** cm
